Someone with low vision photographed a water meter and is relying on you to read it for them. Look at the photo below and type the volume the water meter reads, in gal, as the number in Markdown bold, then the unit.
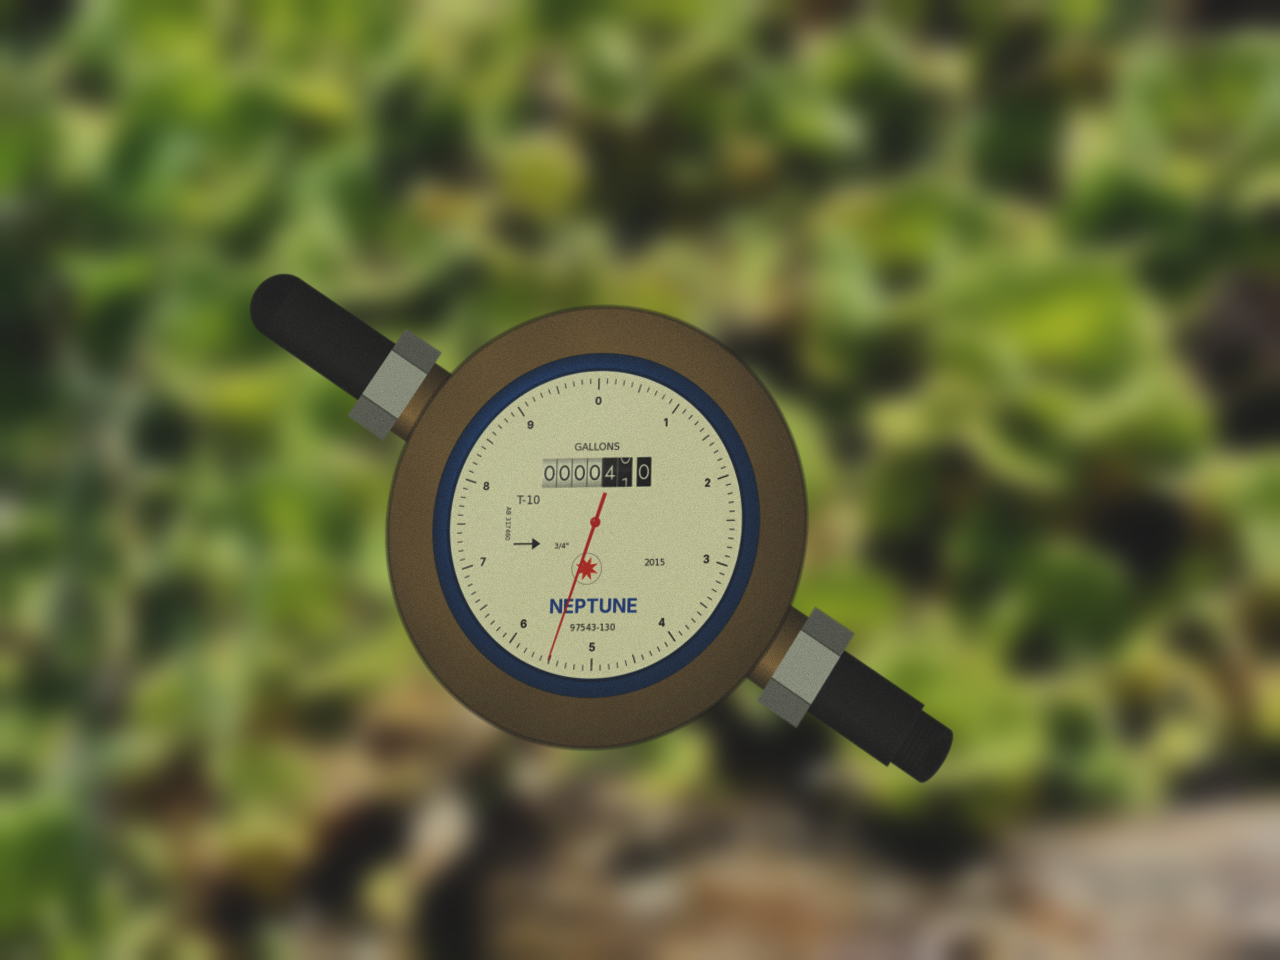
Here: **405.5** gal
